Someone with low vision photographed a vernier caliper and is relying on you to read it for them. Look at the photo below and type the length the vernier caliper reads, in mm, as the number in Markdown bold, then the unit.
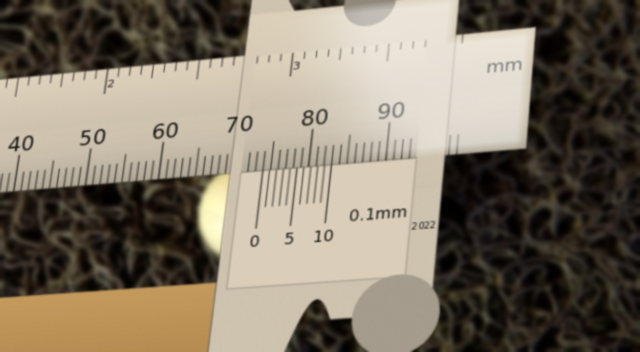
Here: **74.0** mm
